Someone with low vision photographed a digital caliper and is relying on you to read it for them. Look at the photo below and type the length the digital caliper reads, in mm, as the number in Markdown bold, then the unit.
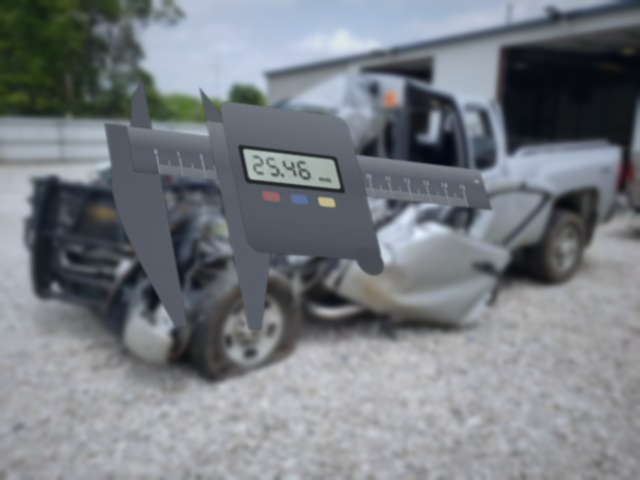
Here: **25.46** mm
